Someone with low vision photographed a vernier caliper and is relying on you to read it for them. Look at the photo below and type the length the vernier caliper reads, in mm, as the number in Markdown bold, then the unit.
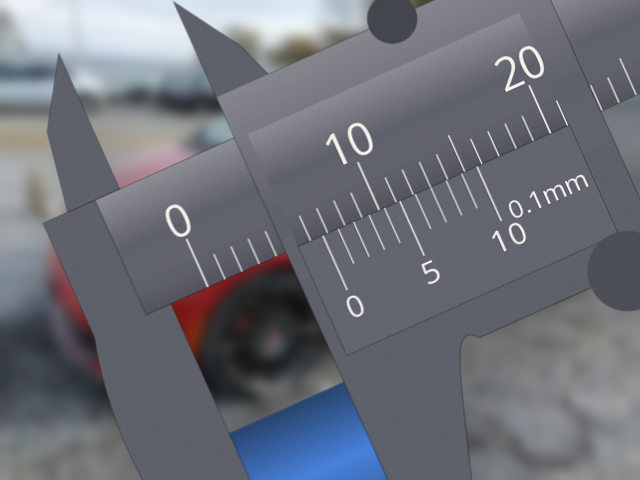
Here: **6.7** mm
